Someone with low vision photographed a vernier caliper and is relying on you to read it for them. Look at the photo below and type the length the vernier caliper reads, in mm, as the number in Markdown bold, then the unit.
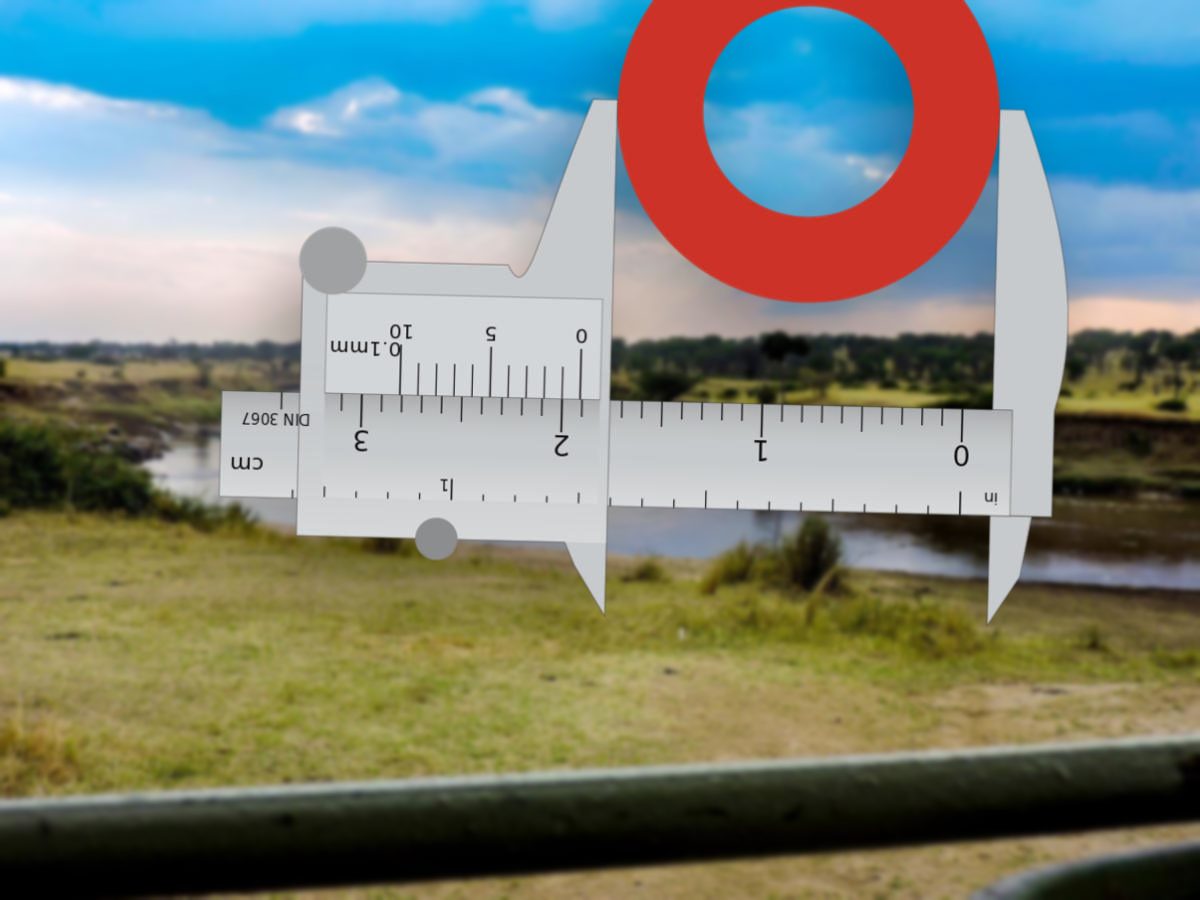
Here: **19.1** mm
